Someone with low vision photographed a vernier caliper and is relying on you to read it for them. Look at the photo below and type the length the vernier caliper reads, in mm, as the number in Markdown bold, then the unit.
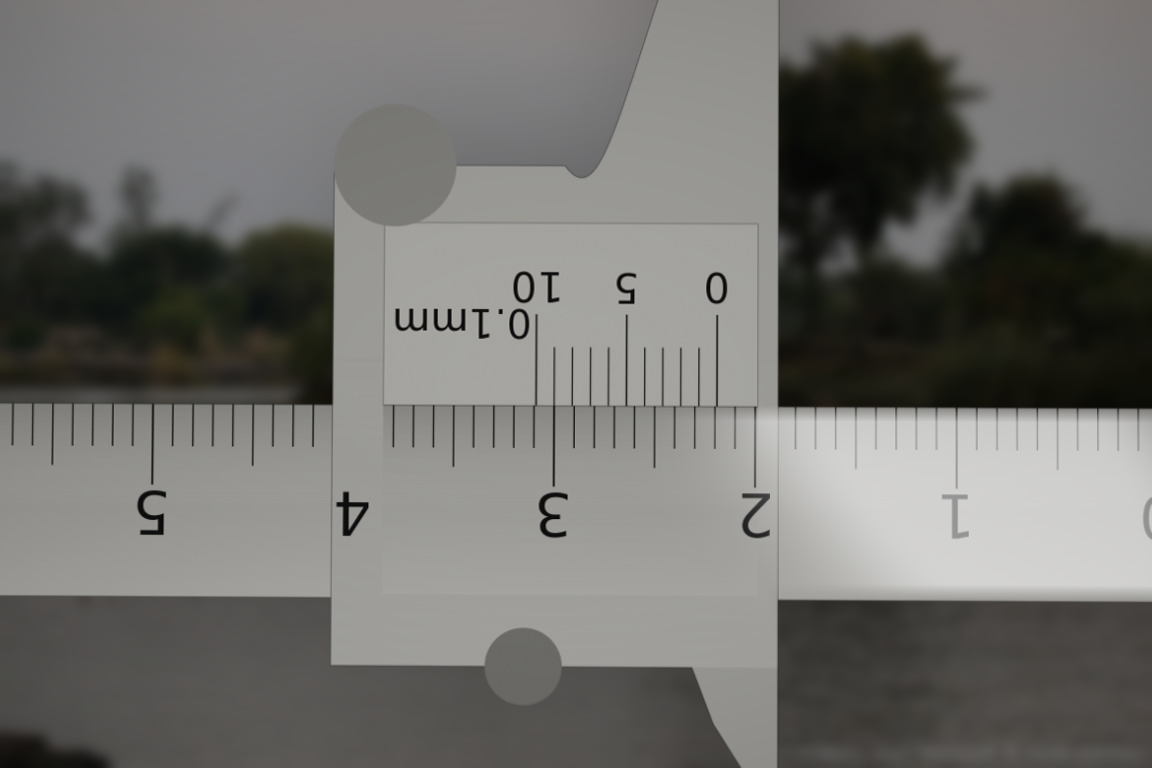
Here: **21.9** mm
